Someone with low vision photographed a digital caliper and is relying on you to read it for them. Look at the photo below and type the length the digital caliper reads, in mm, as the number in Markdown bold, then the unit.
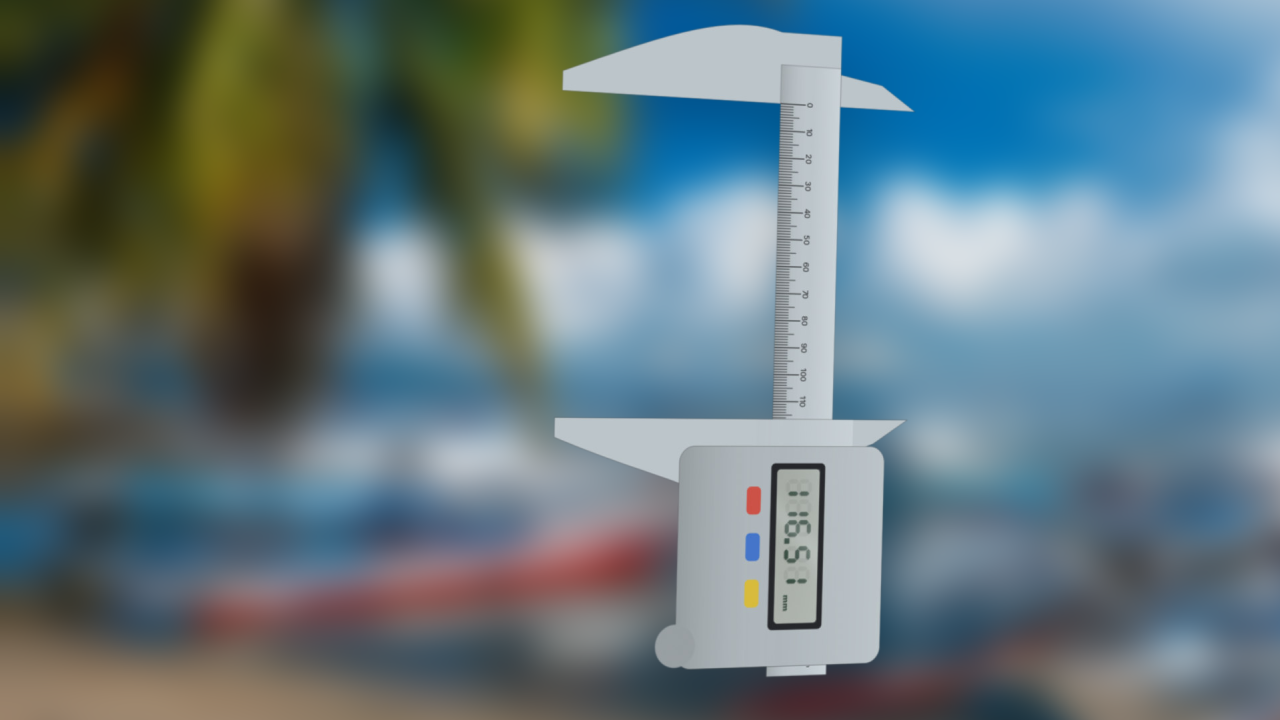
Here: **116.51** mm
